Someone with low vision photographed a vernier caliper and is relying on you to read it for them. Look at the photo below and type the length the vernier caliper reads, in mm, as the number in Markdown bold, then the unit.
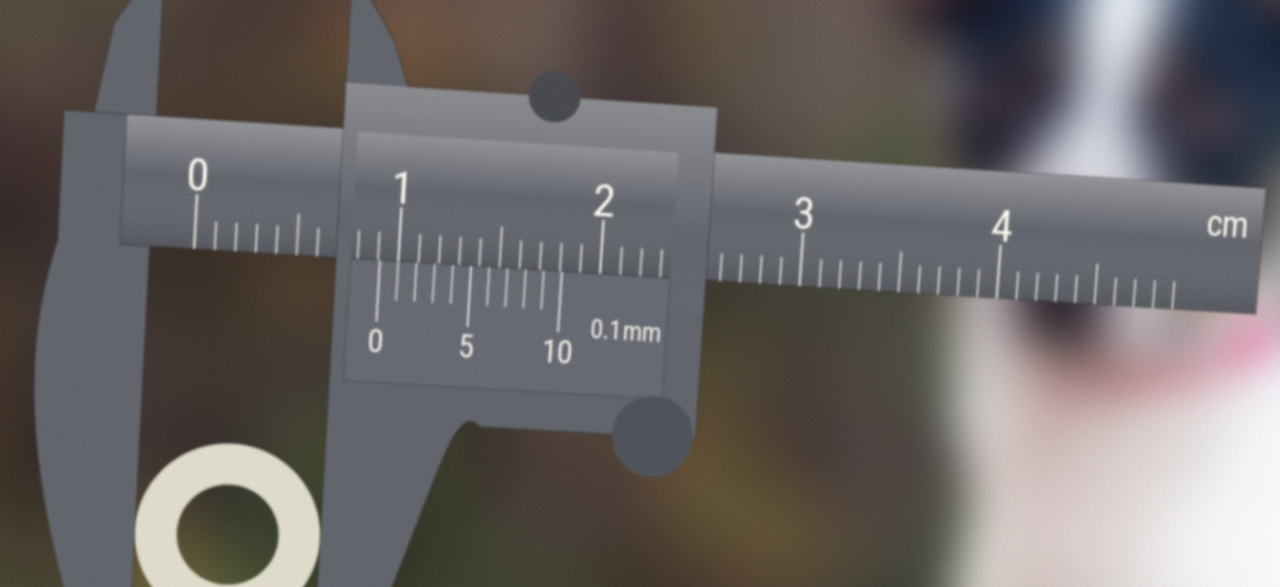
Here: **9.1** mm
